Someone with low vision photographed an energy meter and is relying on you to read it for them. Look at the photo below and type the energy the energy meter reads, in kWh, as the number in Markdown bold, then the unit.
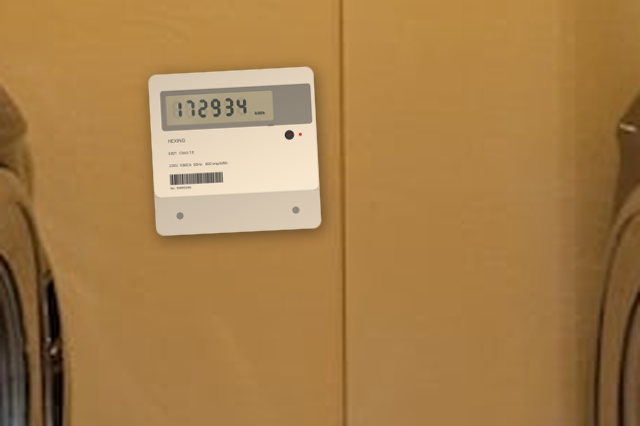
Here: **172934** kWh
